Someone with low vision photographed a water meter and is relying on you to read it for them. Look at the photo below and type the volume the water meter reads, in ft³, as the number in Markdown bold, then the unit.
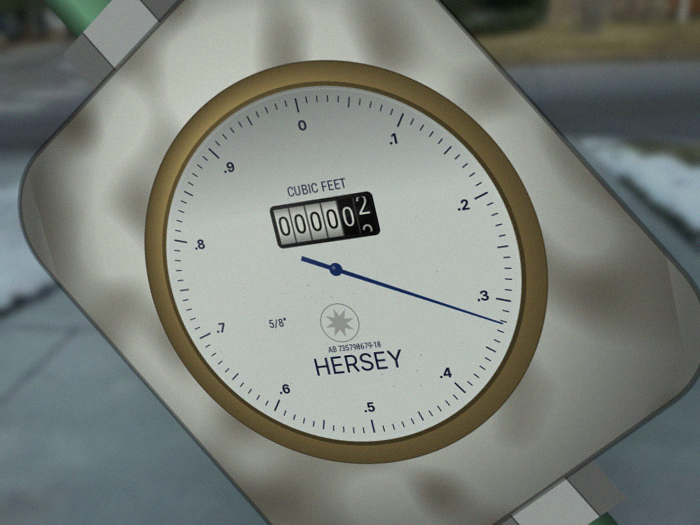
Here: **2.32** ft³
